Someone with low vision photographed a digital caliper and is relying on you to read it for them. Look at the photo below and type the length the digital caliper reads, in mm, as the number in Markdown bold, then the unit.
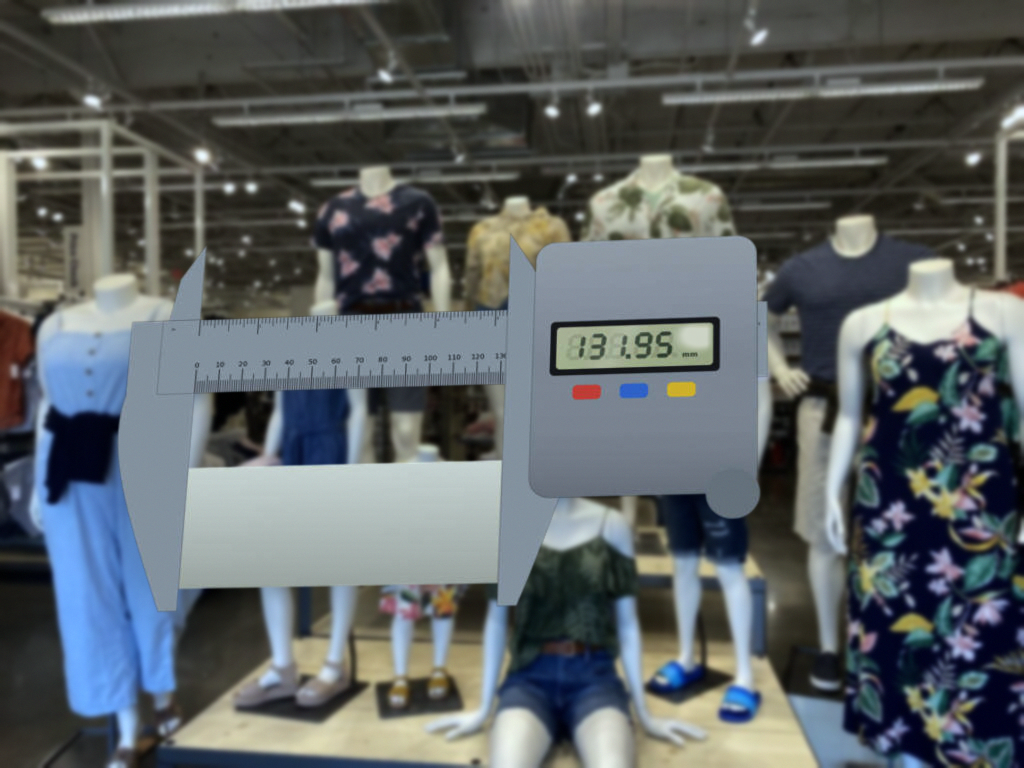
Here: **131.95** mm
